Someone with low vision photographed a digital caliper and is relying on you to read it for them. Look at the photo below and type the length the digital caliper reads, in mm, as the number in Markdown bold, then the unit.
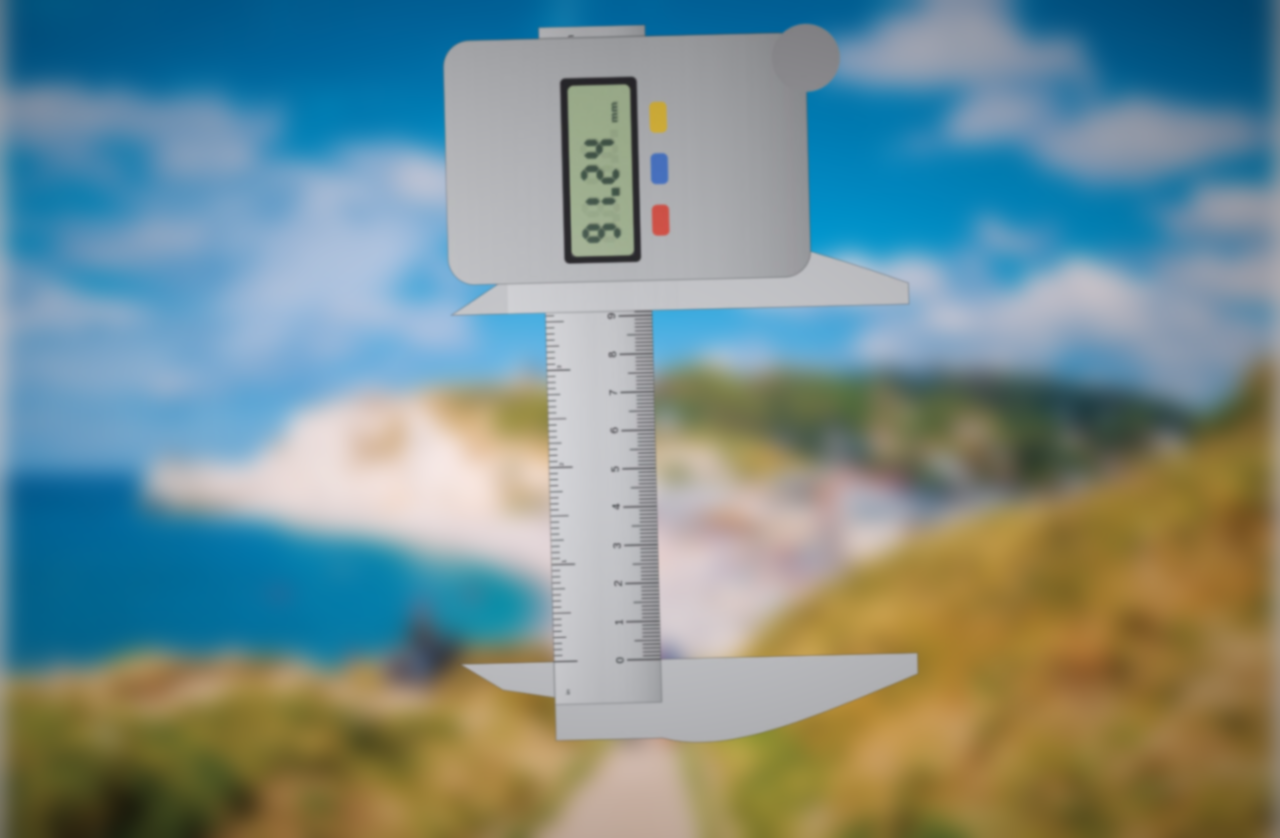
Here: **91.24** mm
